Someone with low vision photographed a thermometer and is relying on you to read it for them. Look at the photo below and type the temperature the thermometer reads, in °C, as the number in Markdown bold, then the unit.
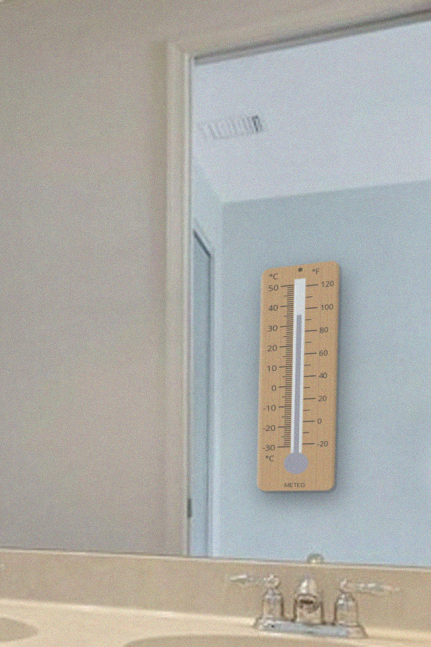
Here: **35** °C
